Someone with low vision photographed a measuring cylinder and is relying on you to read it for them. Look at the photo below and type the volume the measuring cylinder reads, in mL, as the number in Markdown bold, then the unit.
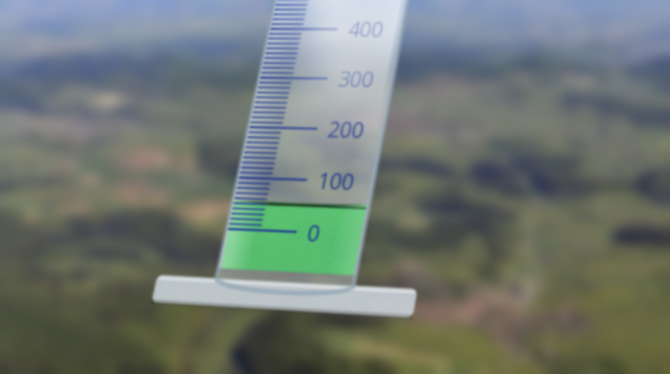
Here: **50** mL
